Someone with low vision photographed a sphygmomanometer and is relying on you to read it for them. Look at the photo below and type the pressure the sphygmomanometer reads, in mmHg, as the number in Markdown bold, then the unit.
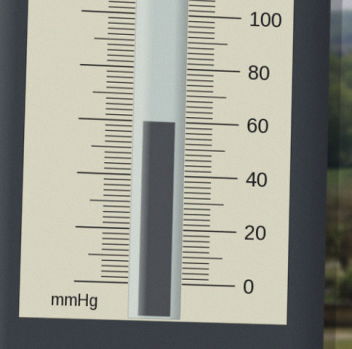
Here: **60** mmHg
